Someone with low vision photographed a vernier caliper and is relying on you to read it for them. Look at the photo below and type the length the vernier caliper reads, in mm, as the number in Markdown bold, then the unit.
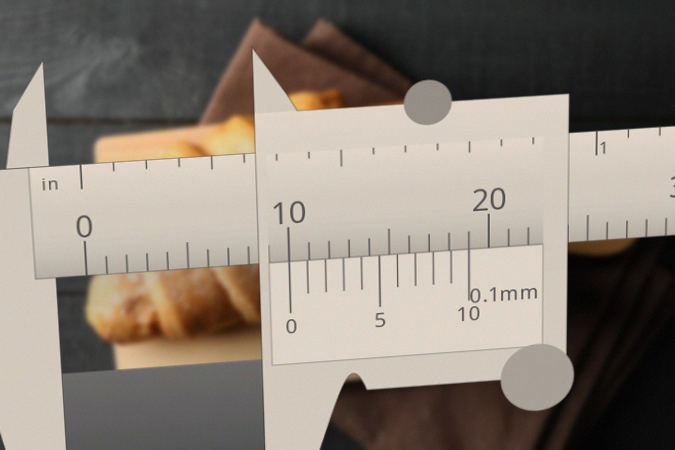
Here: **10.0** mm
